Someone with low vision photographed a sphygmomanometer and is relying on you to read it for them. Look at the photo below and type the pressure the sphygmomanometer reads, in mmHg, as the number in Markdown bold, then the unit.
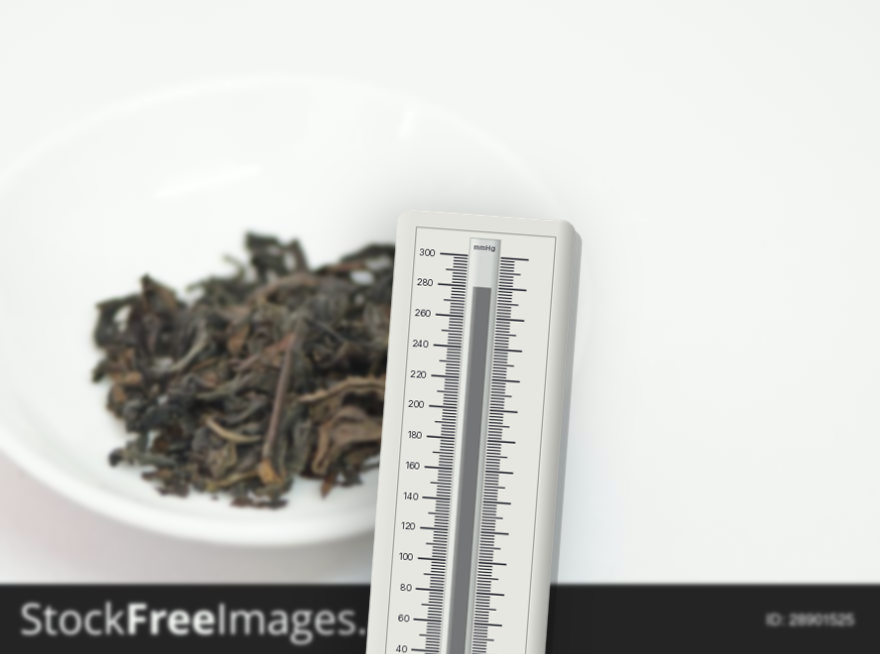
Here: **280** mmHg
